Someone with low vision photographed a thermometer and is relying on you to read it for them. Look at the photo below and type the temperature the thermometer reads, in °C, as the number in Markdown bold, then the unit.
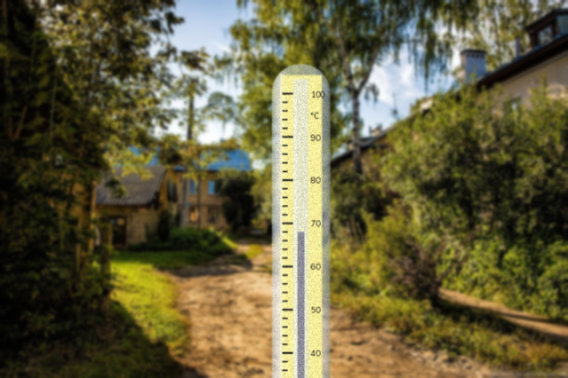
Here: **68** °C
